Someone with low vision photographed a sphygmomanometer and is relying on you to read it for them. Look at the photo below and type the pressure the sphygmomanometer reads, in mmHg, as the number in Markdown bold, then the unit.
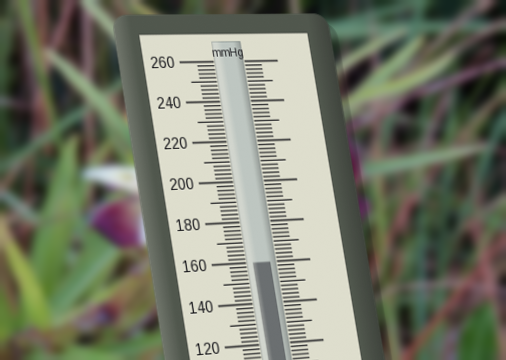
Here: **160** mmHg
